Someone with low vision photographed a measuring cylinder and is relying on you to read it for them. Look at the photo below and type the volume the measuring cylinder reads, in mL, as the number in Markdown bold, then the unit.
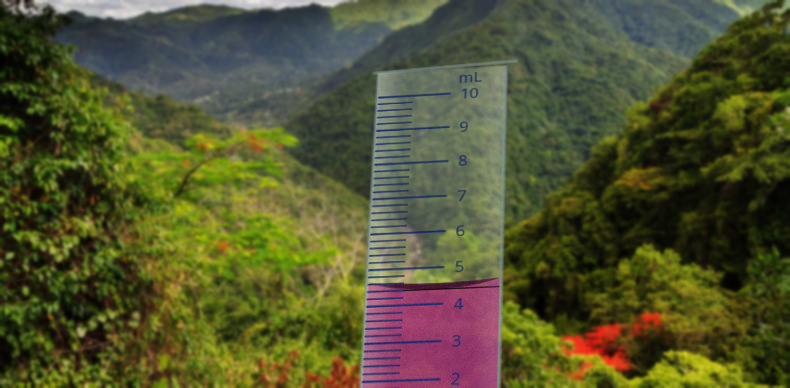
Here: **4.4** mL
